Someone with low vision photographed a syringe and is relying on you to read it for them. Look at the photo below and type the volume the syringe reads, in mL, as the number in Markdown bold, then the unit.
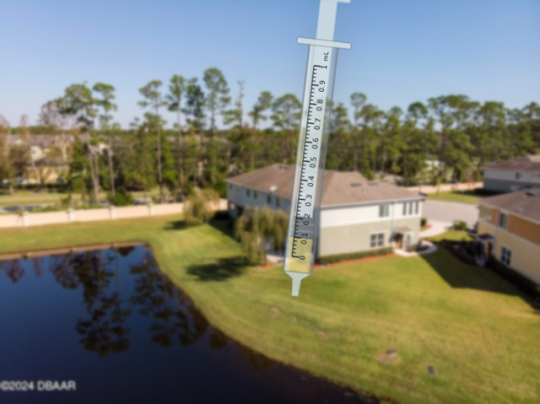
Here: **0.1** mL
